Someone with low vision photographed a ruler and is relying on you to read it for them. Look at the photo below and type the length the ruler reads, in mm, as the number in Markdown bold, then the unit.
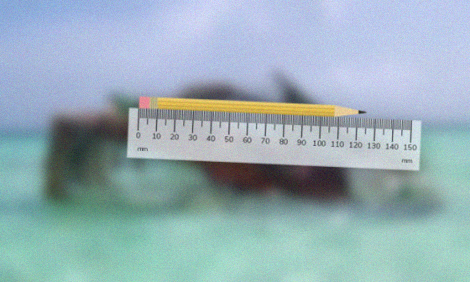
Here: **125** mm
